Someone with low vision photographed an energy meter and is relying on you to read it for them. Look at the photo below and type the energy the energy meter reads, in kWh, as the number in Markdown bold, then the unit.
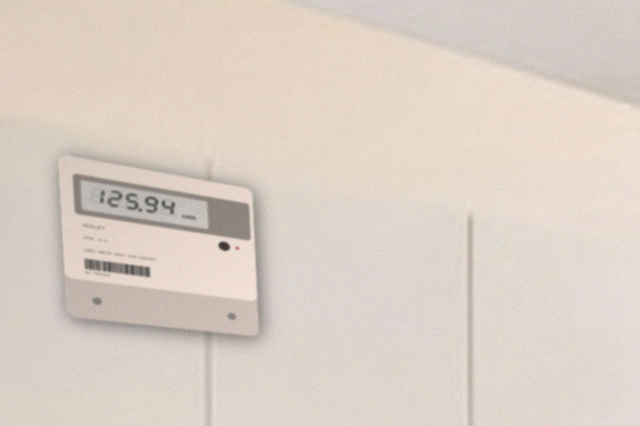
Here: **125.94** kWh
